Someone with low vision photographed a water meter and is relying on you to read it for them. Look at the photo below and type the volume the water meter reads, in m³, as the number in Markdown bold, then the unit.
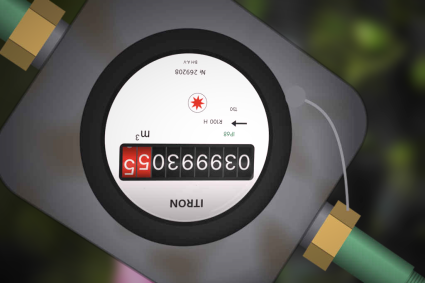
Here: **399930.55** m³
